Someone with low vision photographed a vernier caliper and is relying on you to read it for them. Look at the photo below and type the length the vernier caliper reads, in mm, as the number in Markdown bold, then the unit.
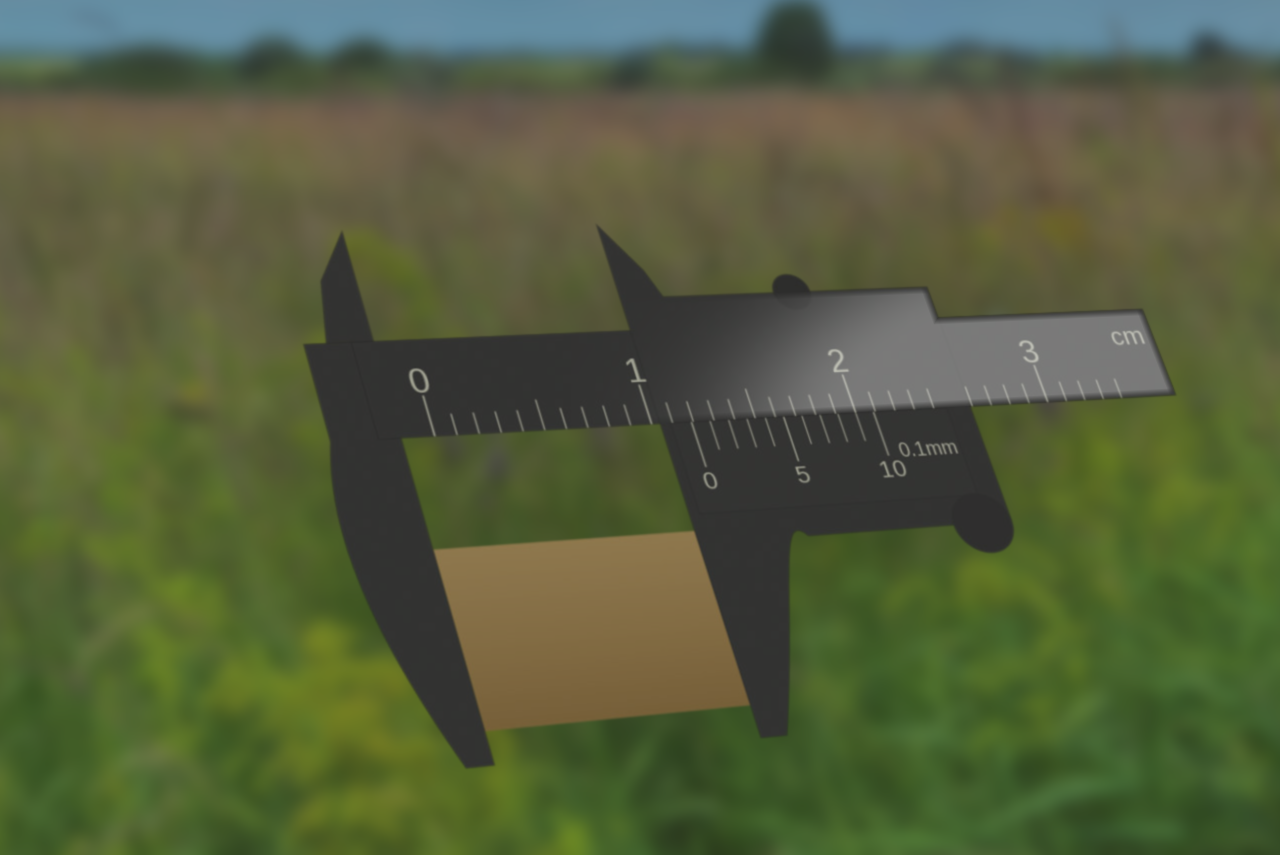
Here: **11.9** mm
